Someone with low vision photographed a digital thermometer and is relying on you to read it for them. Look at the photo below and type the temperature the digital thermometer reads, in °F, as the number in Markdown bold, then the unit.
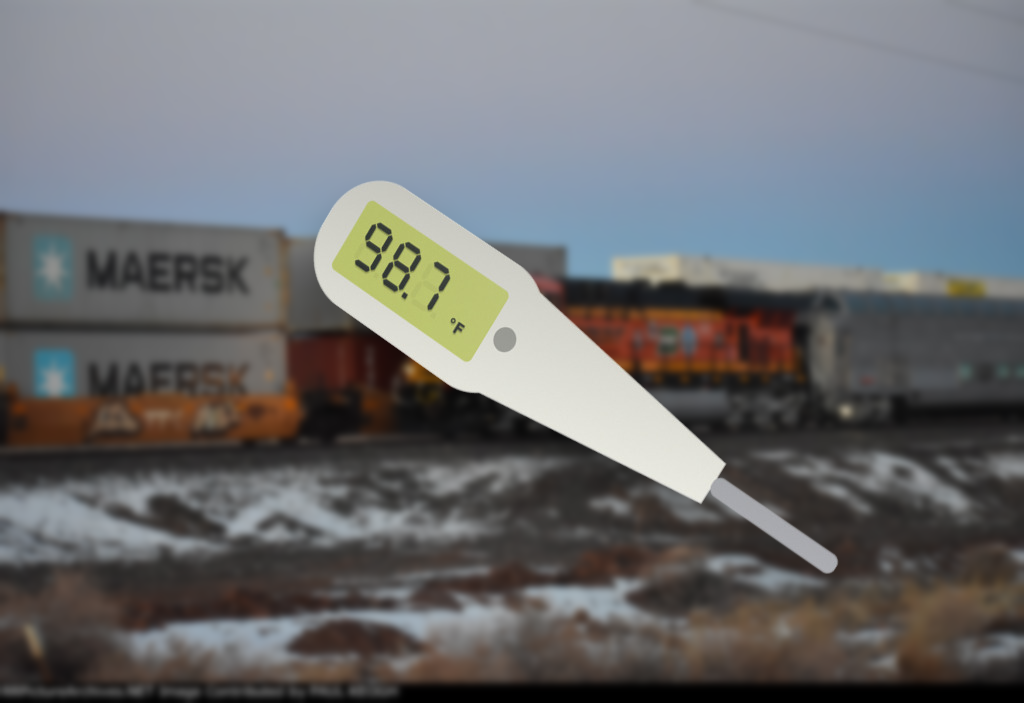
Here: **98.7** °F
